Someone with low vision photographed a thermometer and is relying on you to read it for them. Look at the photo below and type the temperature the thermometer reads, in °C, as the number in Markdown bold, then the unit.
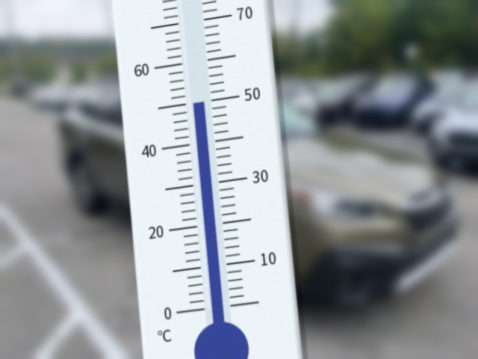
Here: **50** °C
